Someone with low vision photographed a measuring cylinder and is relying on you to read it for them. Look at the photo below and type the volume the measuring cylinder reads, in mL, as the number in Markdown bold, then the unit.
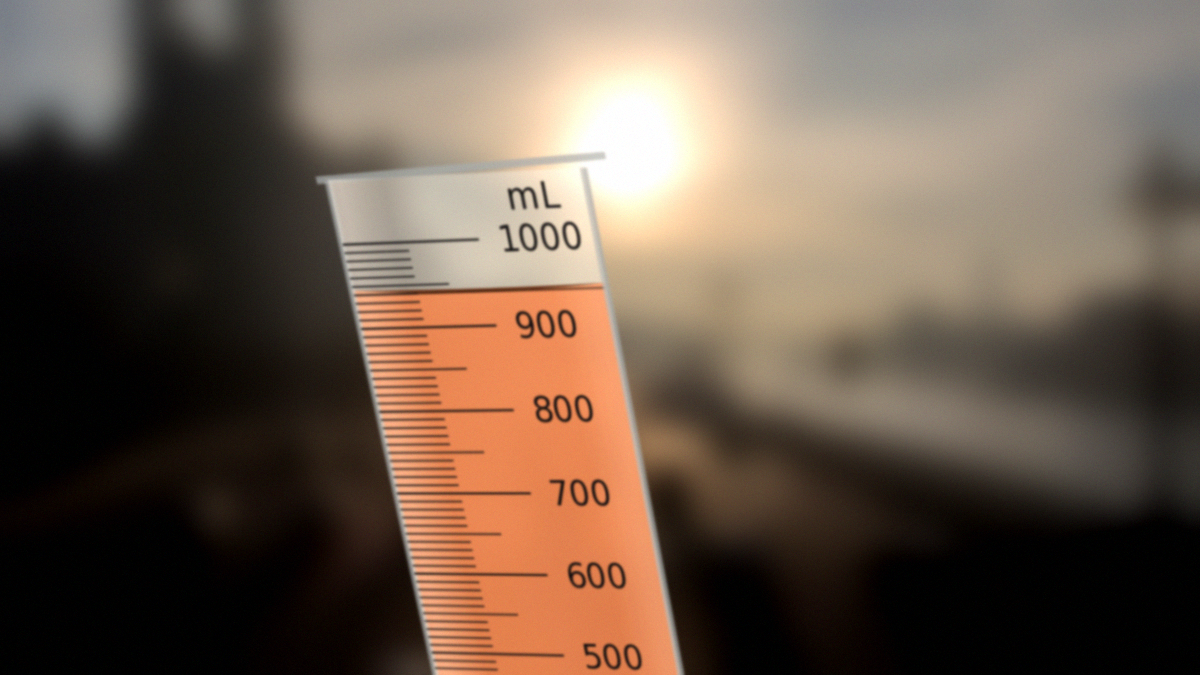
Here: **940** mL
